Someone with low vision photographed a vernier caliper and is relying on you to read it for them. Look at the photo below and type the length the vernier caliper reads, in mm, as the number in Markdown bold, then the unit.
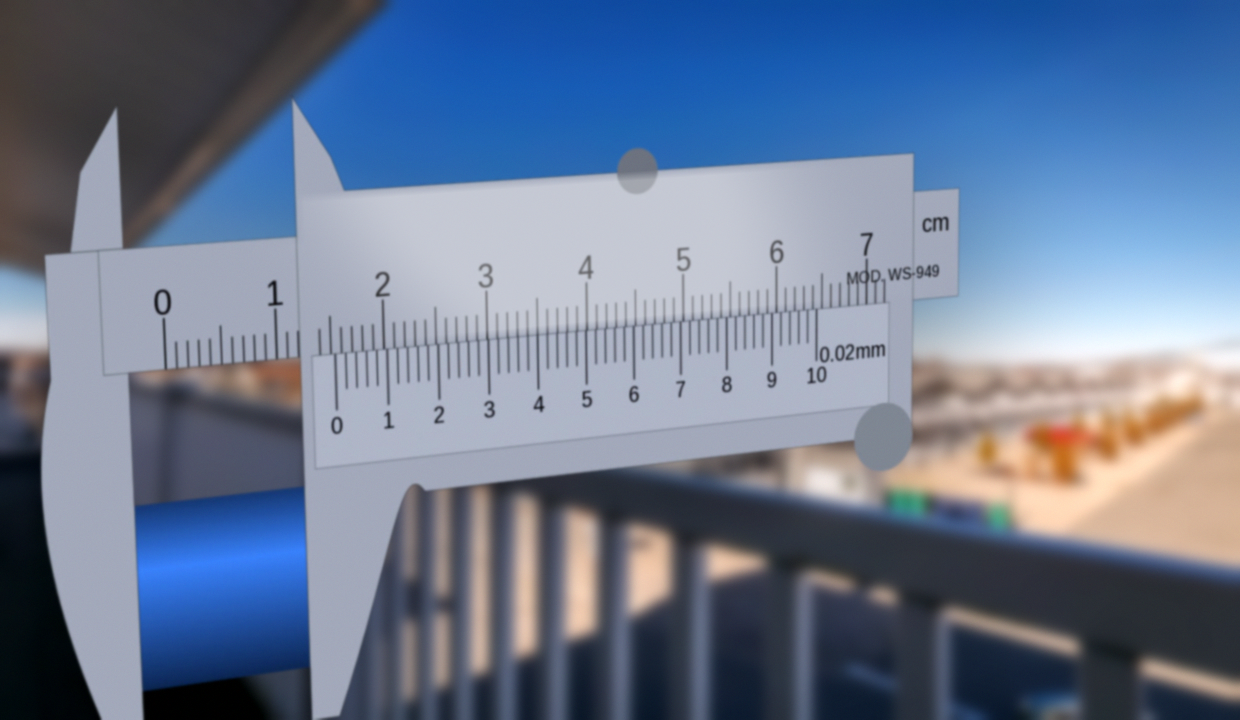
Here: **15.4** mm
